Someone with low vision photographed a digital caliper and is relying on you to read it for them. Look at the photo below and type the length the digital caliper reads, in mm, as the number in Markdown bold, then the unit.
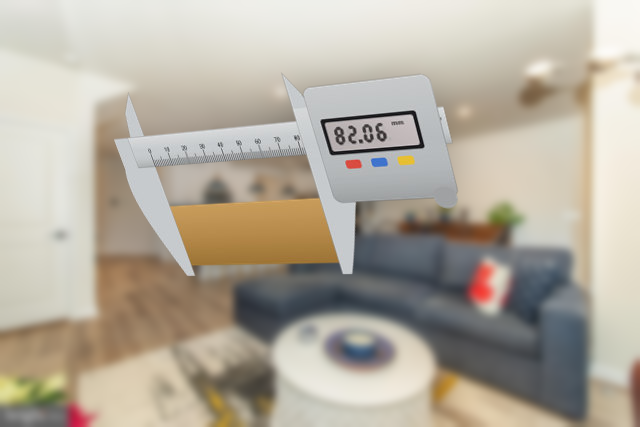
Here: **82.06** mm
